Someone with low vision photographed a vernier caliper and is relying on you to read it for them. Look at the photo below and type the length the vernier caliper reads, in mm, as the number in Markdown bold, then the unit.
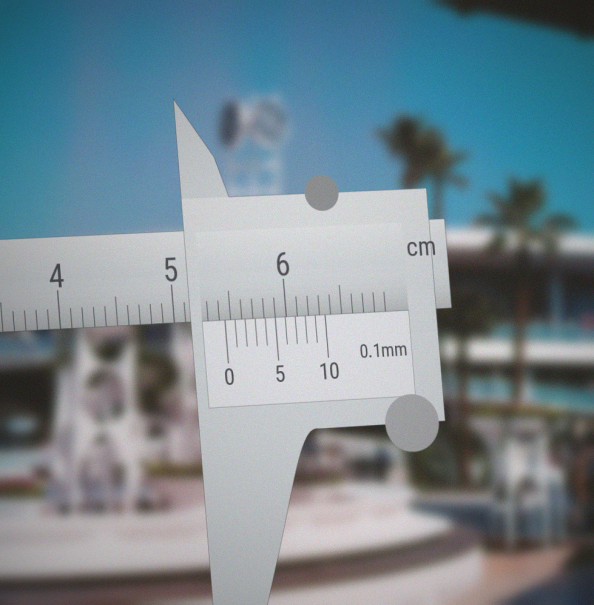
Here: **54.5** mm
